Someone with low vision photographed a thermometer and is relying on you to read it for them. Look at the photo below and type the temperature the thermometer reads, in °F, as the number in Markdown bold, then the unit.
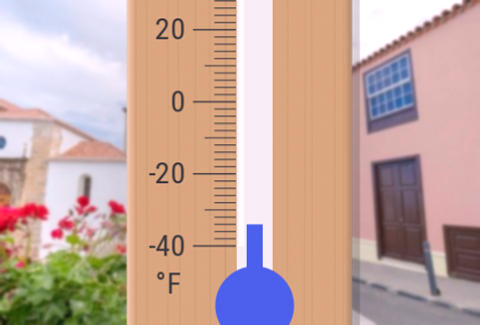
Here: **-34** °F
